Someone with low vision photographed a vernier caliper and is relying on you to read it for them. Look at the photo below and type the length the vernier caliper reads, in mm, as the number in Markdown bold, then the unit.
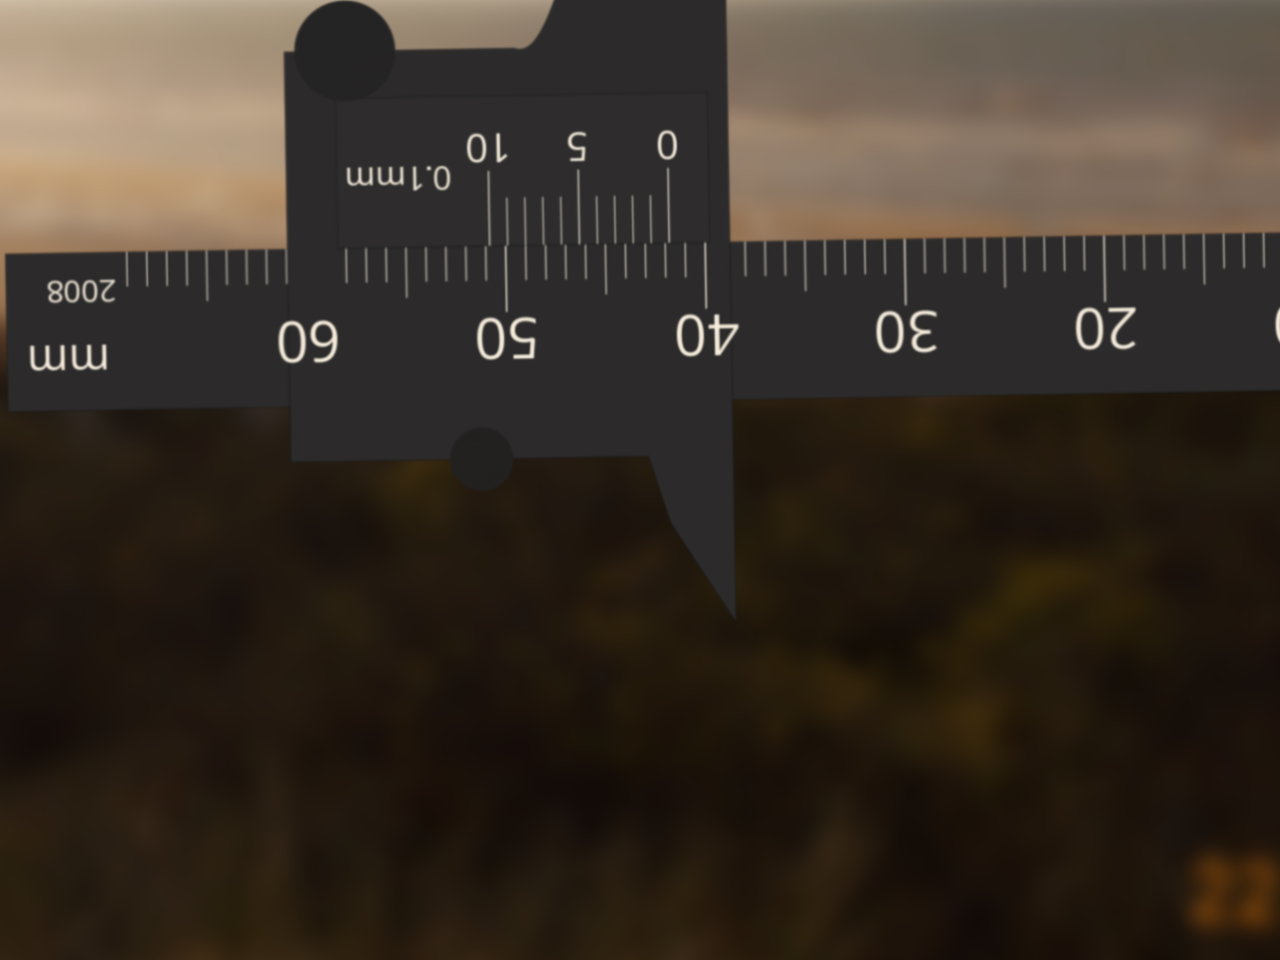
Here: **41.8** mm
